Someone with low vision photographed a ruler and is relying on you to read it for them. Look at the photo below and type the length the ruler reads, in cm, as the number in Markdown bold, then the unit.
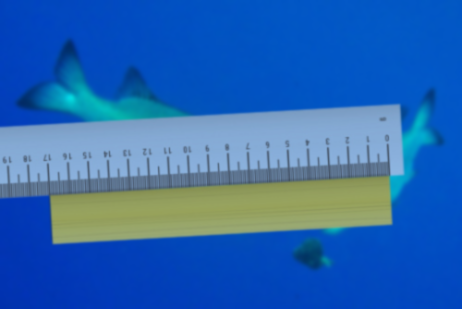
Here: **17** cm
